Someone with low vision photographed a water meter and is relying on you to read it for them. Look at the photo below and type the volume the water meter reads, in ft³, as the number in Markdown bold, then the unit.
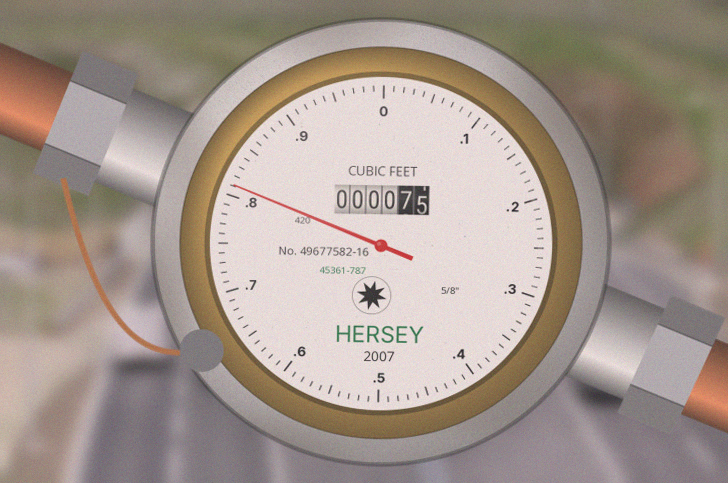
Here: **74.81** ft³
